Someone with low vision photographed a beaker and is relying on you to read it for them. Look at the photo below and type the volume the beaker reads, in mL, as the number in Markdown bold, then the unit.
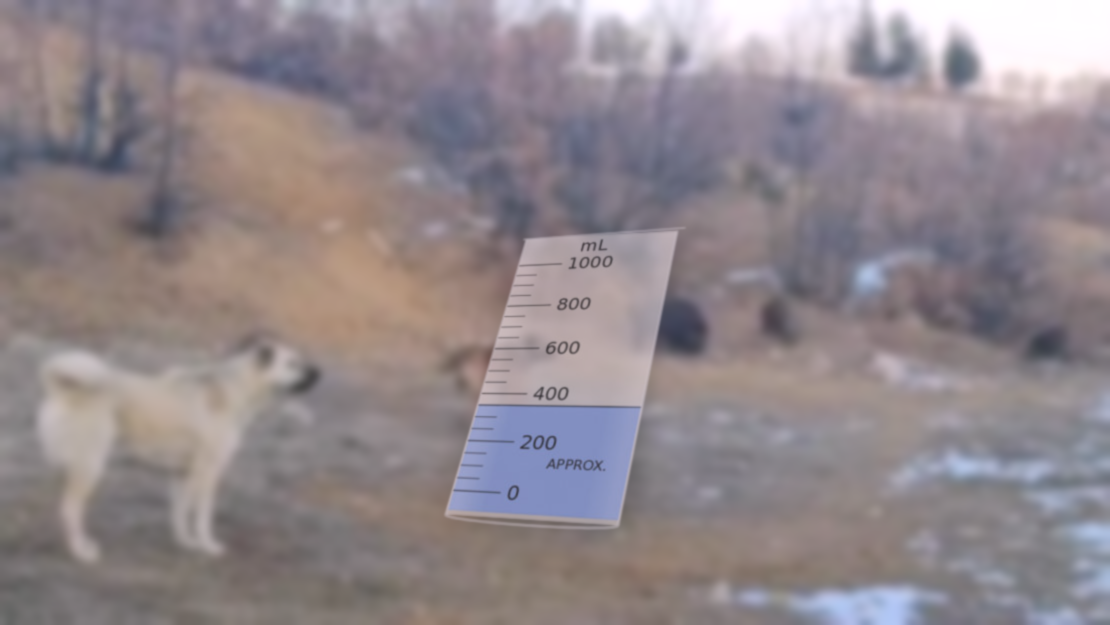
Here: **350** mL
